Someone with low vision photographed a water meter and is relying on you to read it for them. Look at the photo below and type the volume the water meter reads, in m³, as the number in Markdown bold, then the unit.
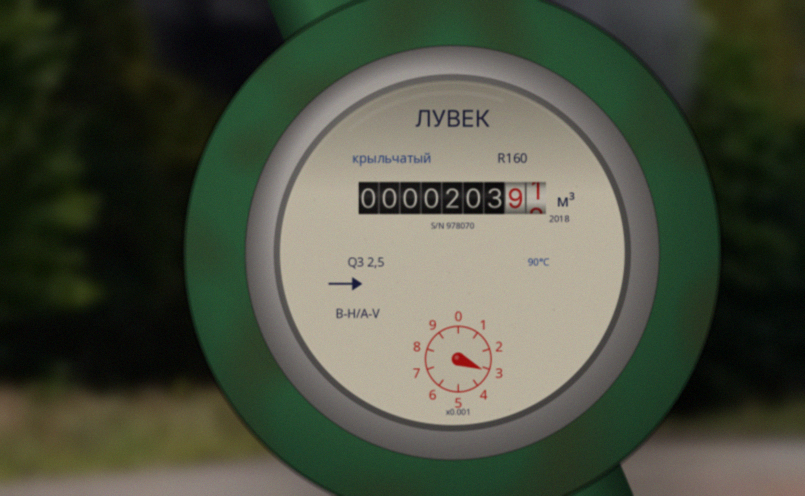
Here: **203.913** m³
